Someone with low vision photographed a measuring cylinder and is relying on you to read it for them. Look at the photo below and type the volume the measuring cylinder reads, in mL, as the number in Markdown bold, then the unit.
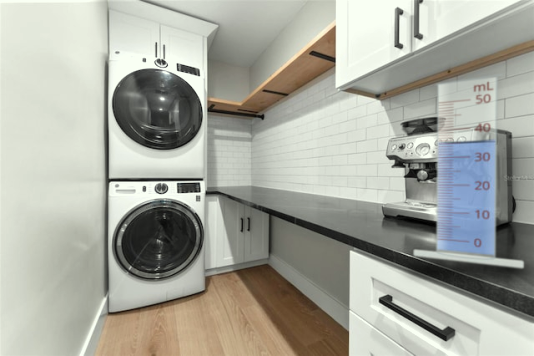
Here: **35** mL
